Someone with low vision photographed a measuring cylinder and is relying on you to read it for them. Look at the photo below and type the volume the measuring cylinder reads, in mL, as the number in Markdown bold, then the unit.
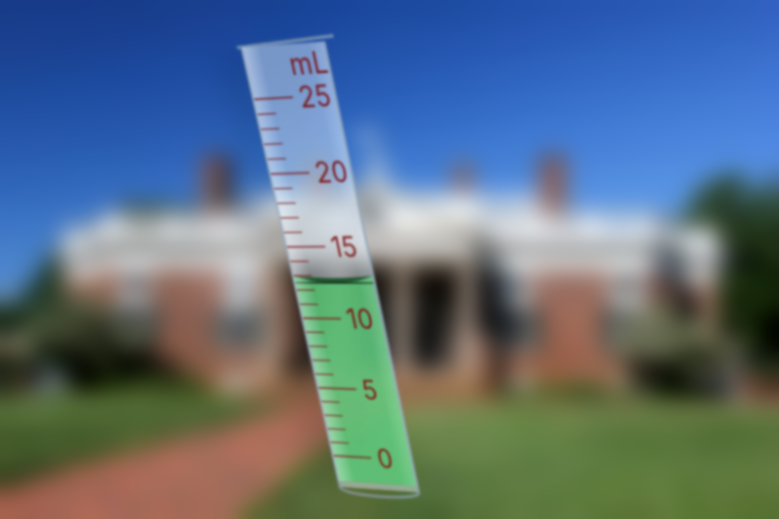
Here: **12.5** mL
